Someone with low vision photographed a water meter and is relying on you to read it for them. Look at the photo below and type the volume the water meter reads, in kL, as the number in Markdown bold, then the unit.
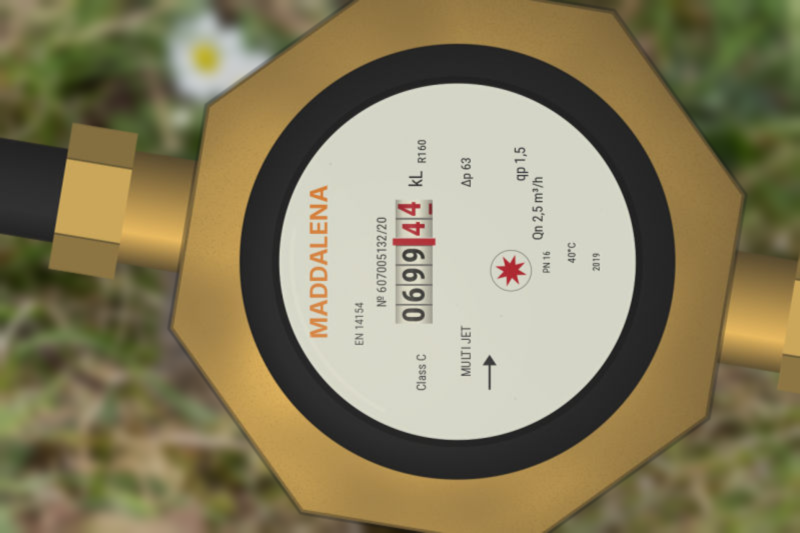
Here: **699.44** kL
